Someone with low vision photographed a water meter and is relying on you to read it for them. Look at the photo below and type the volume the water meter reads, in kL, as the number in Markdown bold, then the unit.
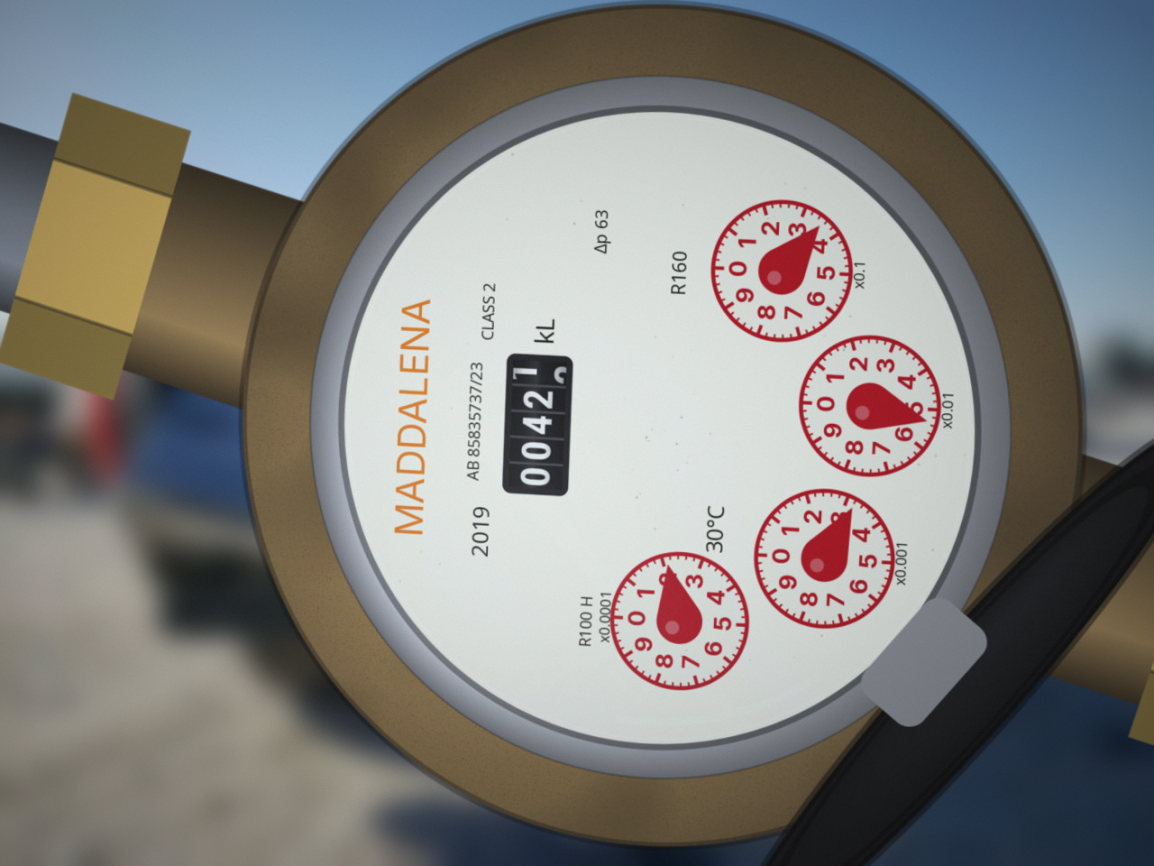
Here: **421.3532** kL
